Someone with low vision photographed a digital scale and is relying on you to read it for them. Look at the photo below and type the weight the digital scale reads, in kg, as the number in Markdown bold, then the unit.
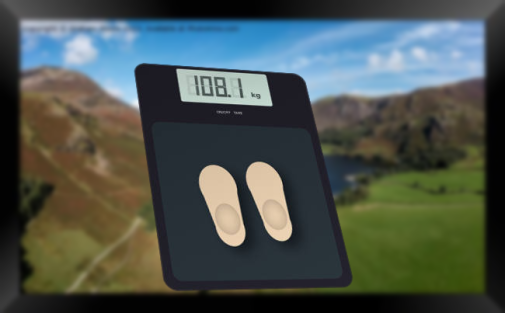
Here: **108.1** kg
